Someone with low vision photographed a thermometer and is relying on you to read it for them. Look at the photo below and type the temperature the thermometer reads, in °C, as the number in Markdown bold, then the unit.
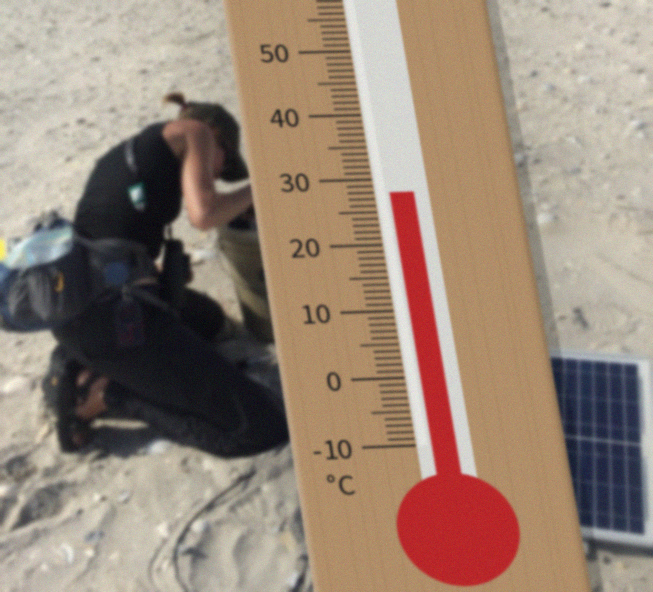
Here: **28** °C
